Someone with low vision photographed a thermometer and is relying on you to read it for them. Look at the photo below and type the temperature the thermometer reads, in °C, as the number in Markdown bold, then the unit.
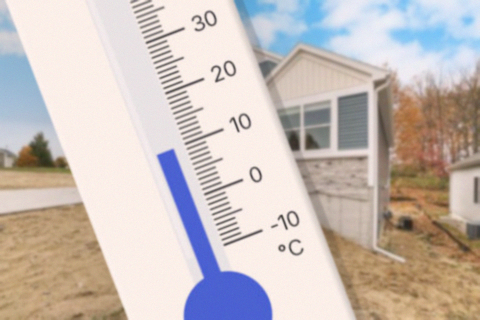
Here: **10** °C
